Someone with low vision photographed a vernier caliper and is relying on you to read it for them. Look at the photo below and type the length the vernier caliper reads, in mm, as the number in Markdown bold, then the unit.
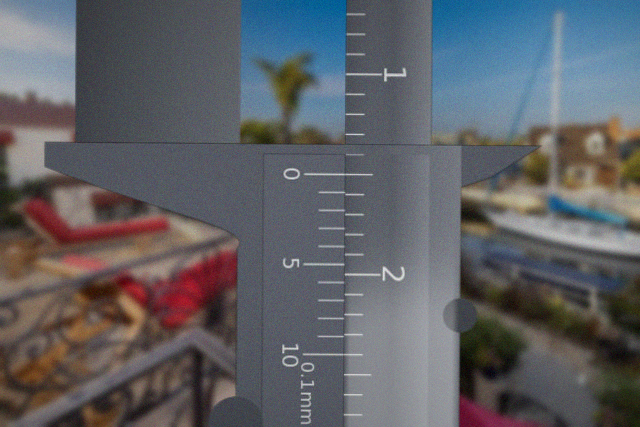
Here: **15.0** mm
